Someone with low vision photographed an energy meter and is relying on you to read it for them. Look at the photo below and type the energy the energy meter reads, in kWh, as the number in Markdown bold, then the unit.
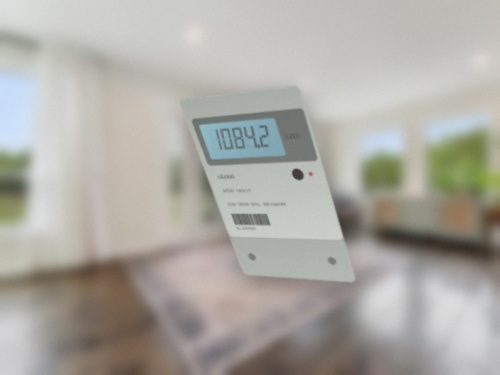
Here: **1084.2** kWh
